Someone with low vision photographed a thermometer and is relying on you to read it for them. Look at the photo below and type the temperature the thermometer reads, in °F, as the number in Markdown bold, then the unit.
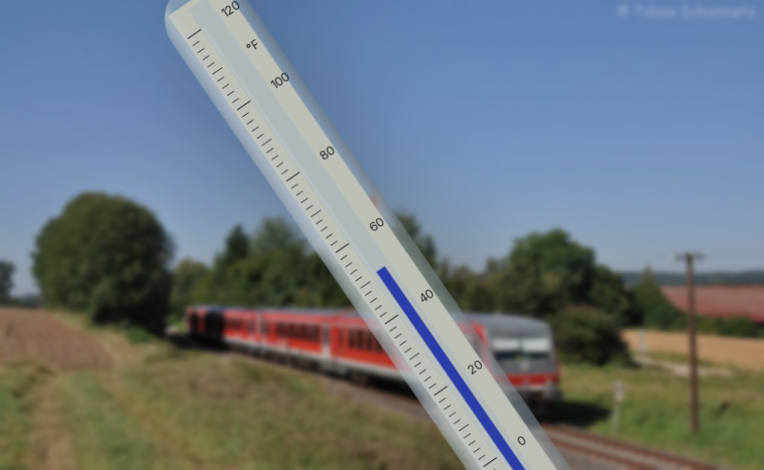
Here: **51** °F
